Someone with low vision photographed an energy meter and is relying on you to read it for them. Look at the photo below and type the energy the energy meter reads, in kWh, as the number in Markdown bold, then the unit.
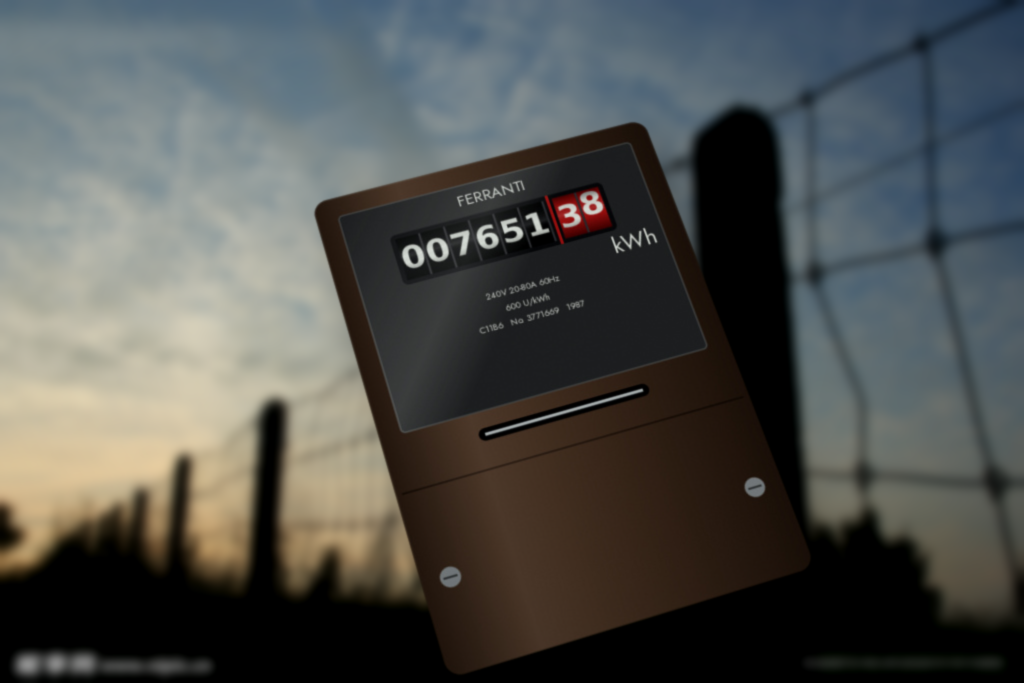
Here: **7651.38** kWh
